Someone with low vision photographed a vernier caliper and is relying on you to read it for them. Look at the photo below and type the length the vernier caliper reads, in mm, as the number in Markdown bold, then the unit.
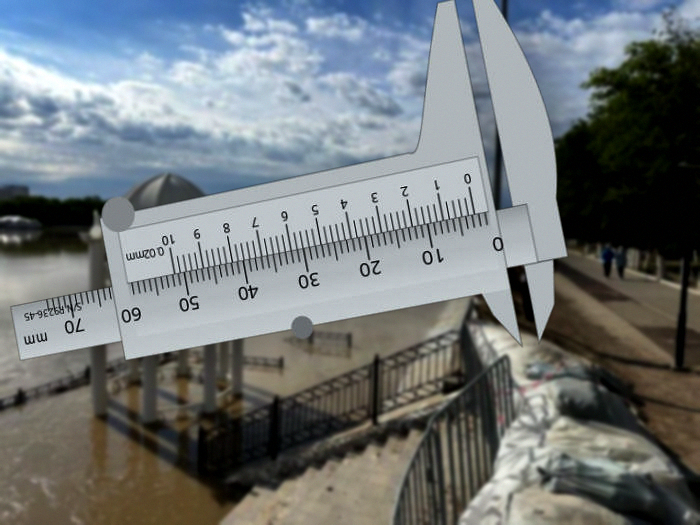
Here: **2.6** mm
